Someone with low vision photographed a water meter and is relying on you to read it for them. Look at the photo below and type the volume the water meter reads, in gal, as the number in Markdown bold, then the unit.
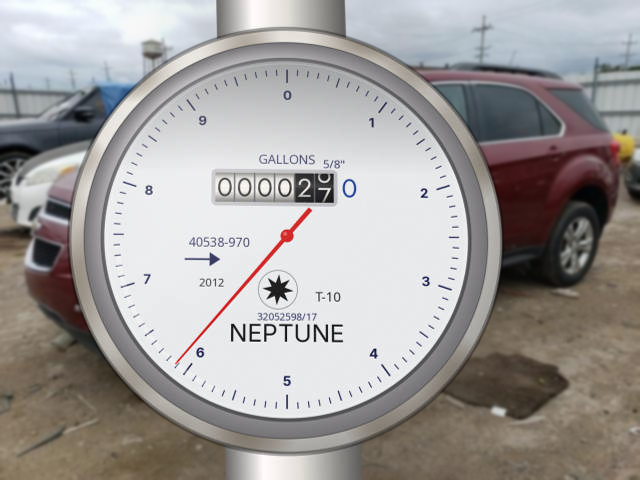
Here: **266.1** gal
